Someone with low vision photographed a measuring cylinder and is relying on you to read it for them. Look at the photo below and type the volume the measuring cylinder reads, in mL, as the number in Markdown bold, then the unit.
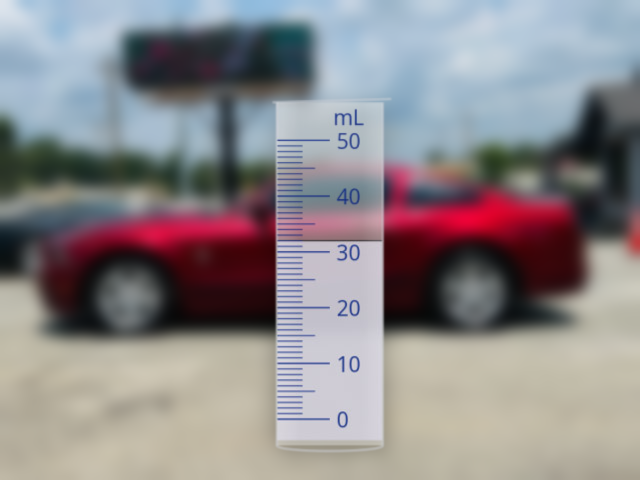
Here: **32** mL
